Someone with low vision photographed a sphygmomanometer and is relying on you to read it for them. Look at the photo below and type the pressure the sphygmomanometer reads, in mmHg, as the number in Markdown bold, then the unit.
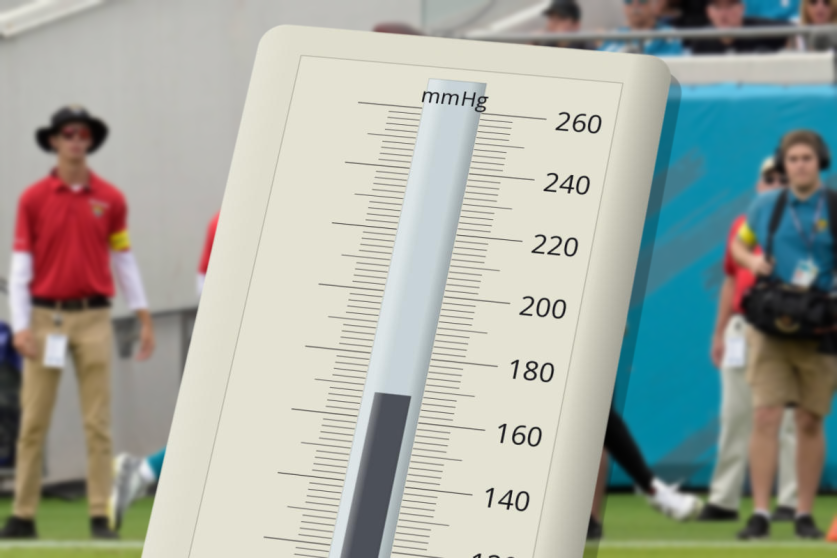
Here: **168** mmHg
